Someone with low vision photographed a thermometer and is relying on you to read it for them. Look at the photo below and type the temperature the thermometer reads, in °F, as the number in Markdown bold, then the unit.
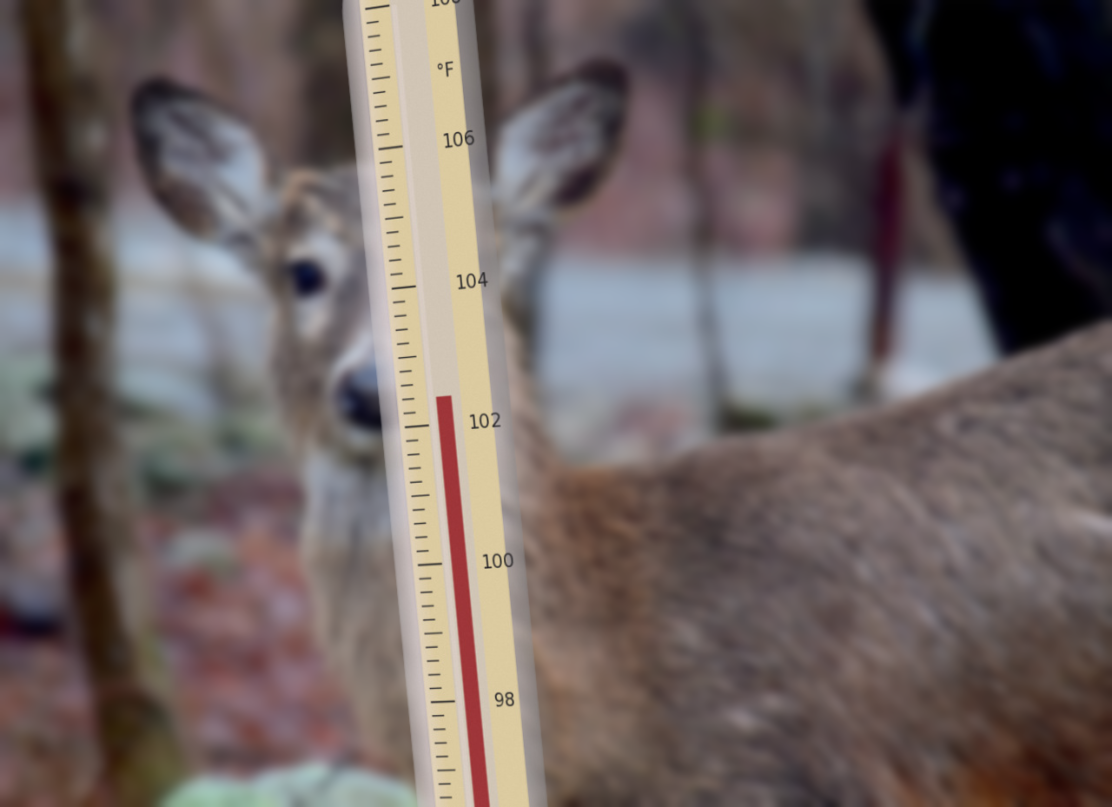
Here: **102.4** °F
